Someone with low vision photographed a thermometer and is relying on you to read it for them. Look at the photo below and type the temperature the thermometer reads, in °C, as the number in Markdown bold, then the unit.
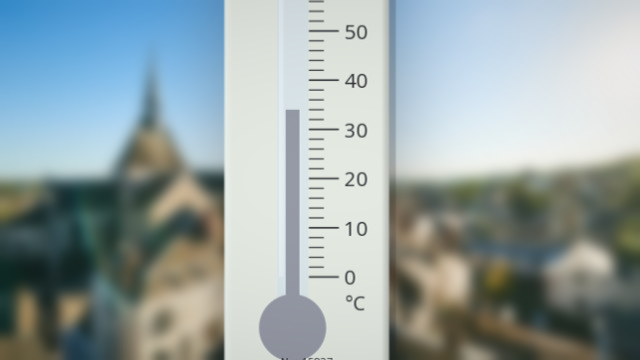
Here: **34** °C
